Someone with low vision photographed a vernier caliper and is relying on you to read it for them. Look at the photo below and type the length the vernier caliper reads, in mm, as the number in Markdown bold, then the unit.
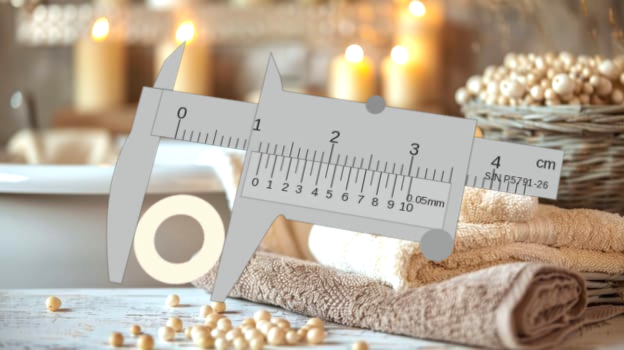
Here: **11.4** mm
